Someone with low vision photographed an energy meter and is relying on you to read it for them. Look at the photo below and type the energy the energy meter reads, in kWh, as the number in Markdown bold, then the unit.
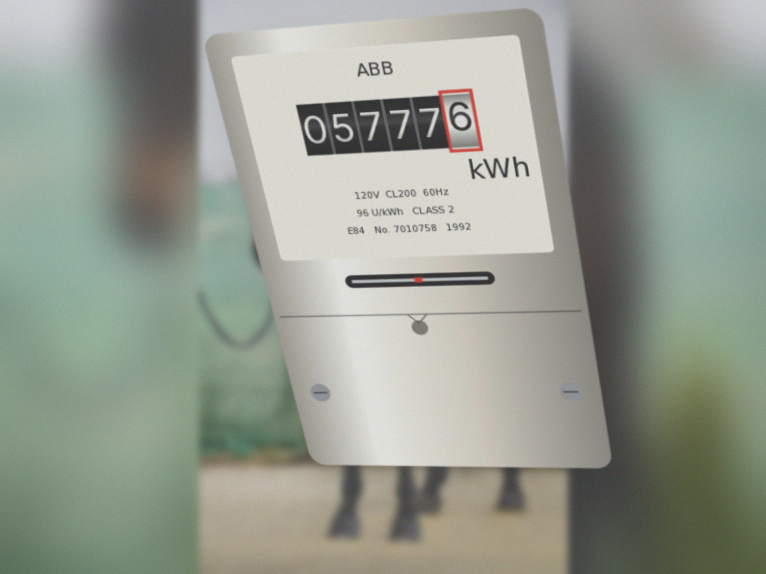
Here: **5777.6** kWh
